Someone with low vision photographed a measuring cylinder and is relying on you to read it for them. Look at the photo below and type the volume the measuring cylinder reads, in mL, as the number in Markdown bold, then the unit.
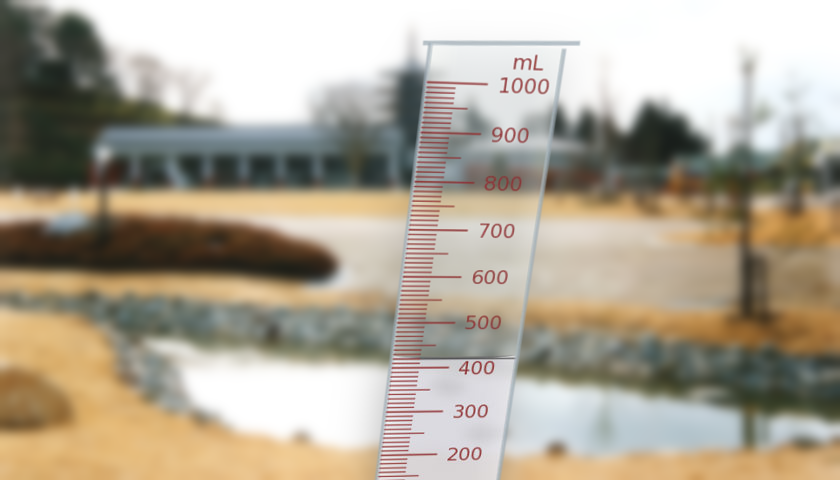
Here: **420** mL
